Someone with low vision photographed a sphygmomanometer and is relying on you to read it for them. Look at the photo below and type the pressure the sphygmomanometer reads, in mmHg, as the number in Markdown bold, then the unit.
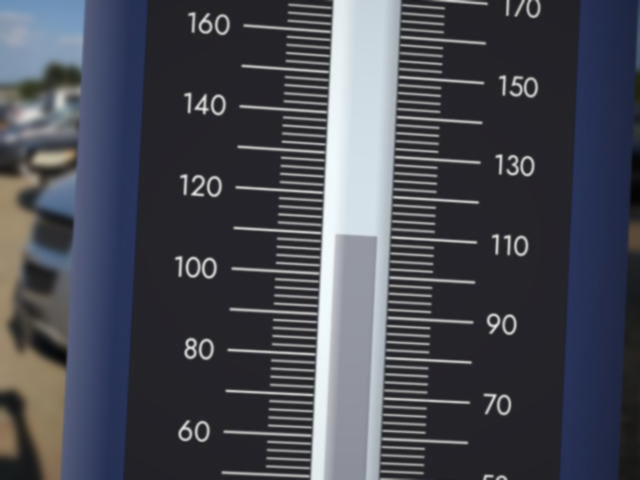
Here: **110** mmHg
